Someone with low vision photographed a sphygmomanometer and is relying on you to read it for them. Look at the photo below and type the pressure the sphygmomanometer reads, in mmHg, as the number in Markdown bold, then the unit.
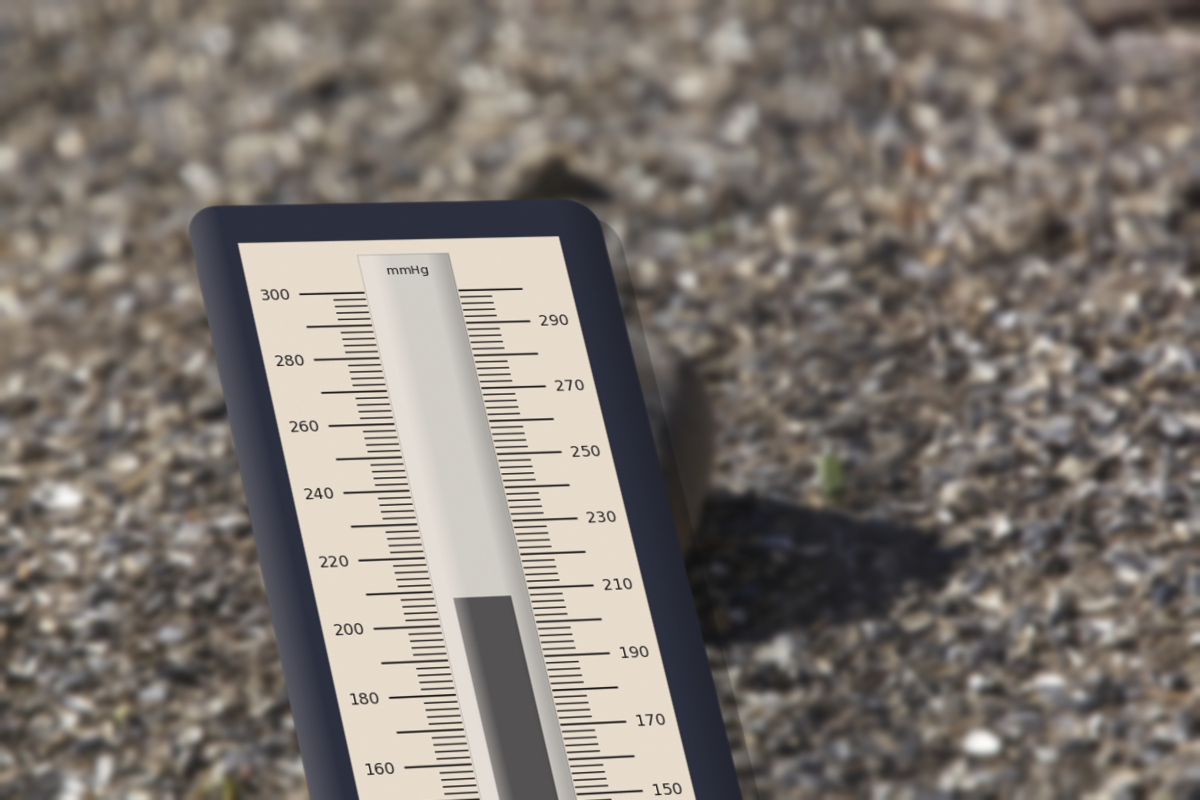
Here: **208** mmHg
